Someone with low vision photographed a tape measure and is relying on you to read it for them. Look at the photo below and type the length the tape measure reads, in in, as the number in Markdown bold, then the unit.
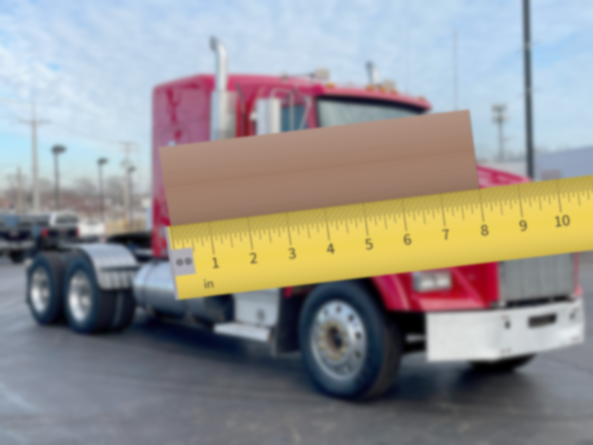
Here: **8** in
